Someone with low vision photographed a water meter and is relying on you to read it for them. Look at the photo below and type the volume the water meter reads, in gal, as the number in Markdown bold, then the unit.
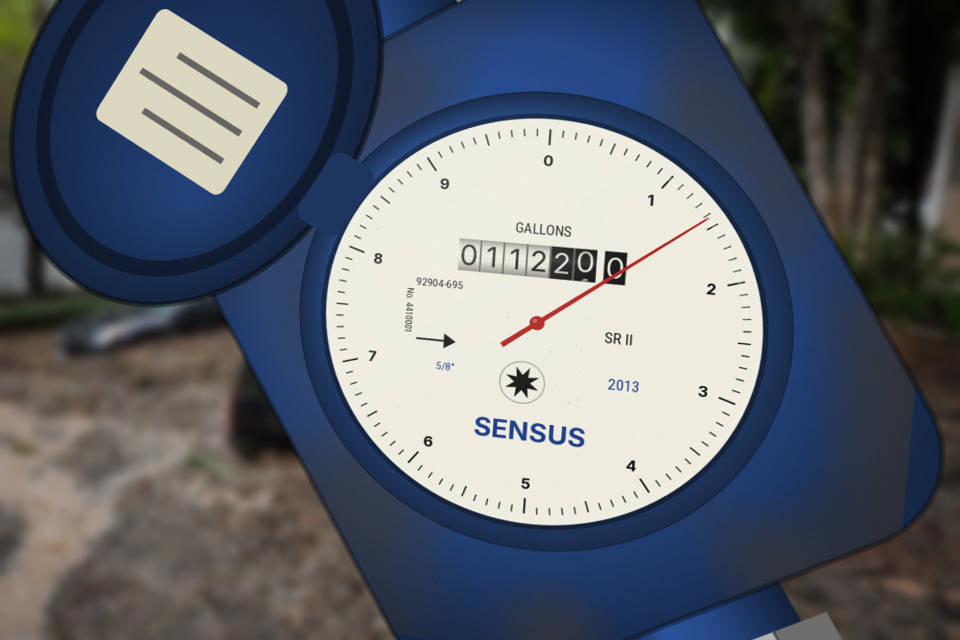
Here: **112201.4** gal
